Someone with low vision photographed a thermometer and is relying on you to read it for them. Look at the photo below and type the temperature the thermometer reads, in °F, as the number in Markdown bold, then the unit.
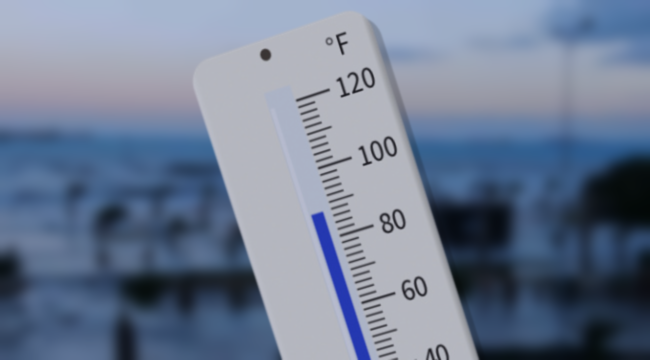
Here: **88** °F
